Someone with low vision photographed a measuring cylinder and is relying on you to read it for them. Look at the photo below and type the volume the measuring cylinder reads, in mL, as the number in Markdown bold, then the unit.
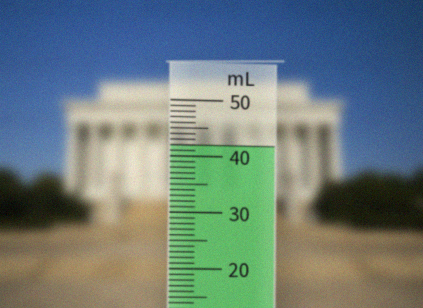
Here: **42** mL
